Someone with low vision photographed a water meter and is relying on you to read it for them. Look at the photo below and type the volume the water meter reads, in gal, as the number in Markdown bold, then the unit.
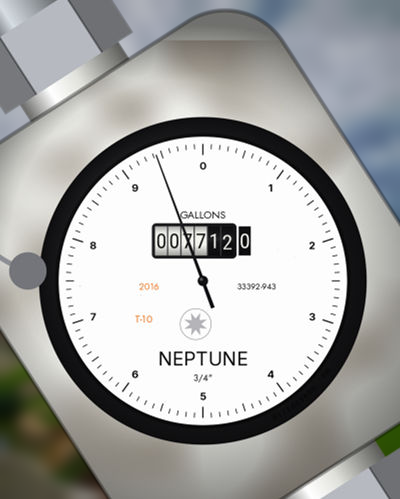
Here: **77119.4** gal
